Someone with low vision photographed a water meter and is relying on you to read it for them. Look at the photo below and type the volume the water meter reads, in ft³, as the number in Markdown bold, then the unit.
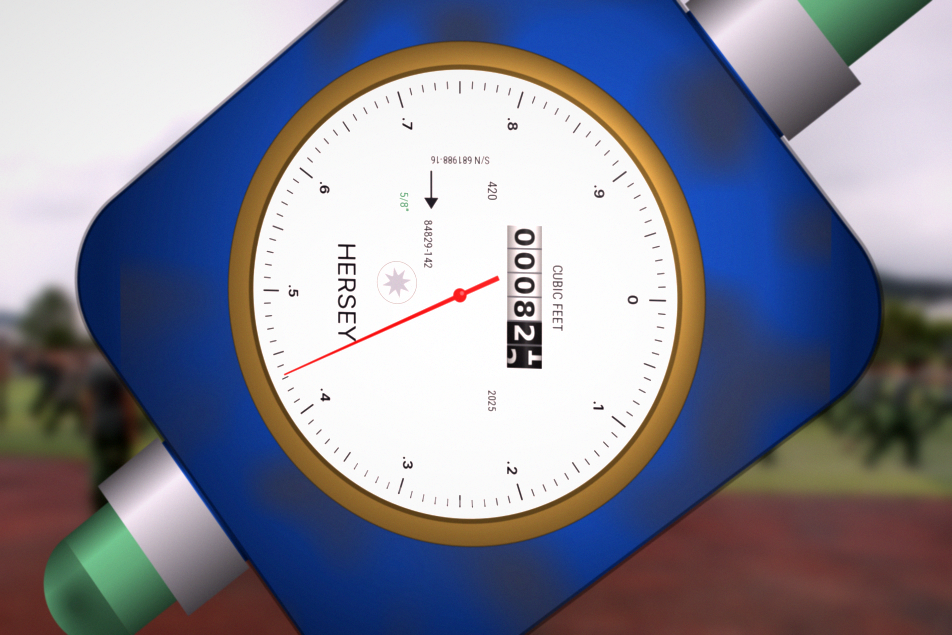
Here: **821.43** ft³
